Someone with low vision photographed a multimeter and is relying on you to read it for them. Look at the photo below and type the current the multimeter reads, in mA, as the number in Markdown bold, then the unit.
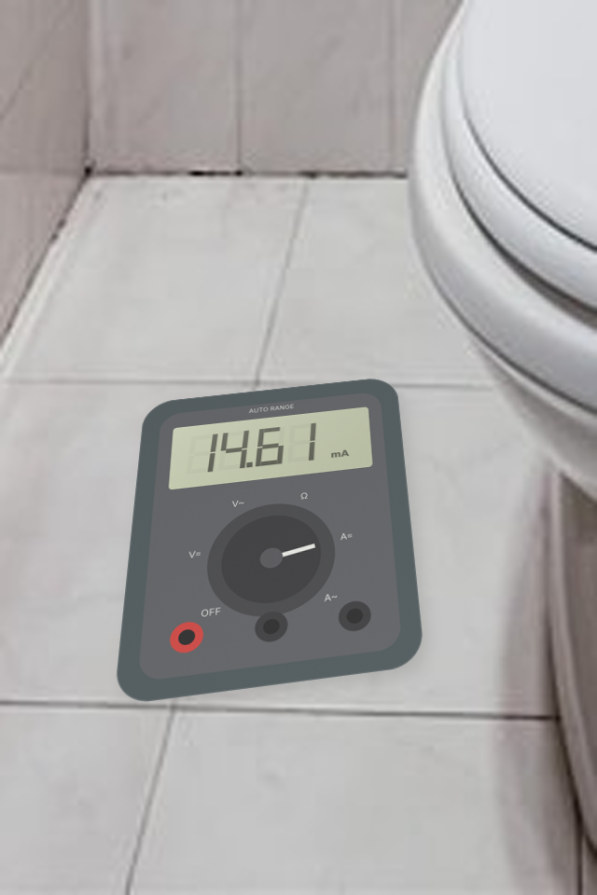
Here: **14.61** mA
